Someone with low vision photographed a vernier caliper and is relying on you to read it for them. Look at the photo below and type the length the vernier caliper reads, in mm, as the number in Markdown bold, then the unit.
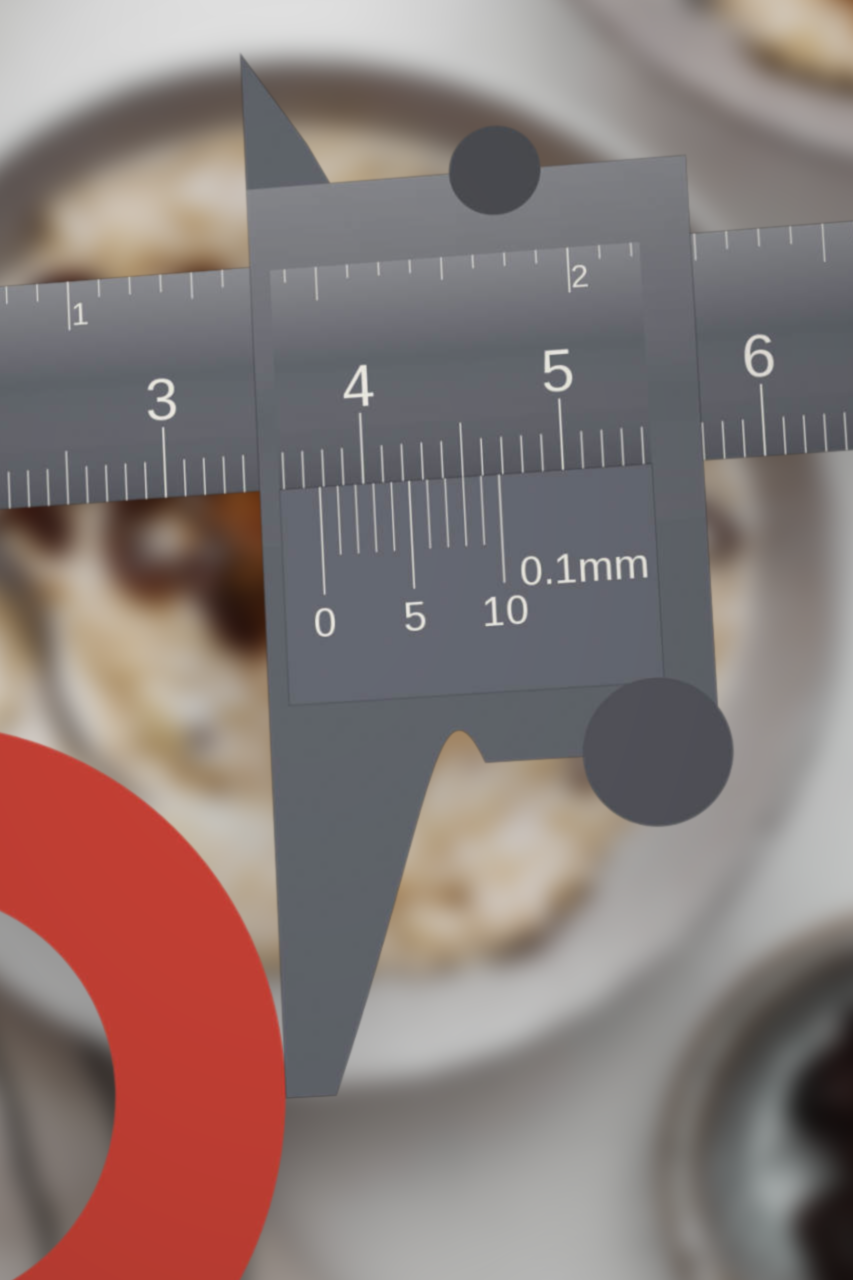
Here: **37.8** mm
